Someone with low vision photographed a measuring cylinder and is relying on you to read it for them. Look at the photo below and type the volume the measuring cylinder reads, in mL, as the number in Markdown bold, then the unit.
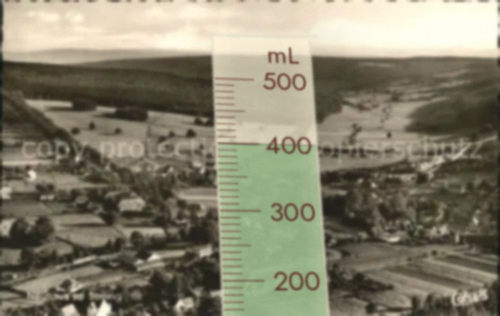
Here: **400** mL
